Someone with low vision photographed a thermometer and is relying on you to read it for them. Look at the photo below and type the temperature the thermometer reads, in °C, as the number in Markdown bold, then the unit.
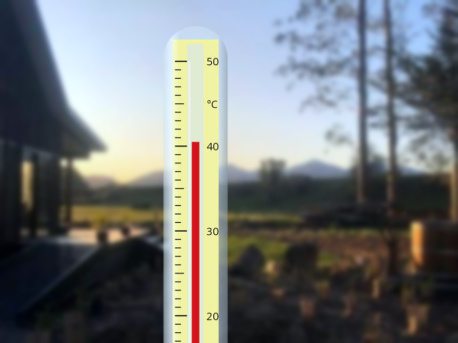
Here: **40.5** °C
